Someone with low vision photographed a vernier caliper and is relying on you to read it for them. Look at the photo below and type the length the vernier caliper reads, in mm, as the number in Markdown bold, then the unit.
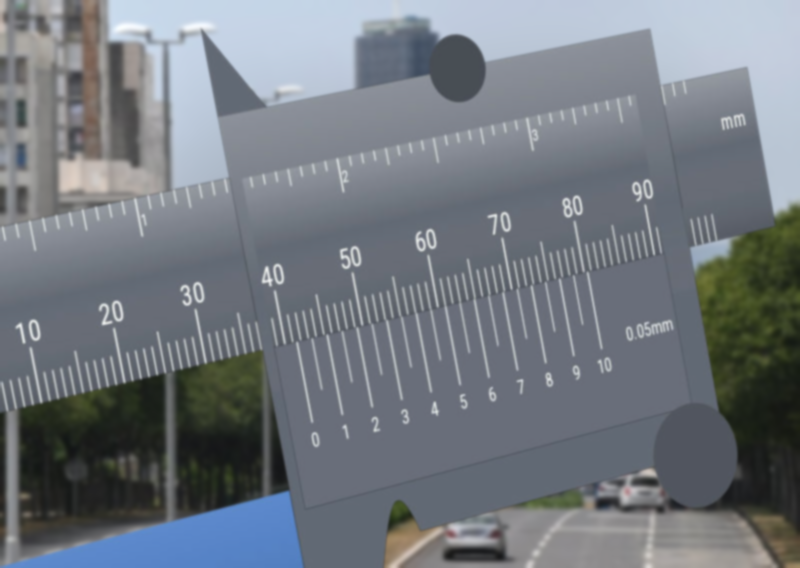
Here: **41.5** mm
